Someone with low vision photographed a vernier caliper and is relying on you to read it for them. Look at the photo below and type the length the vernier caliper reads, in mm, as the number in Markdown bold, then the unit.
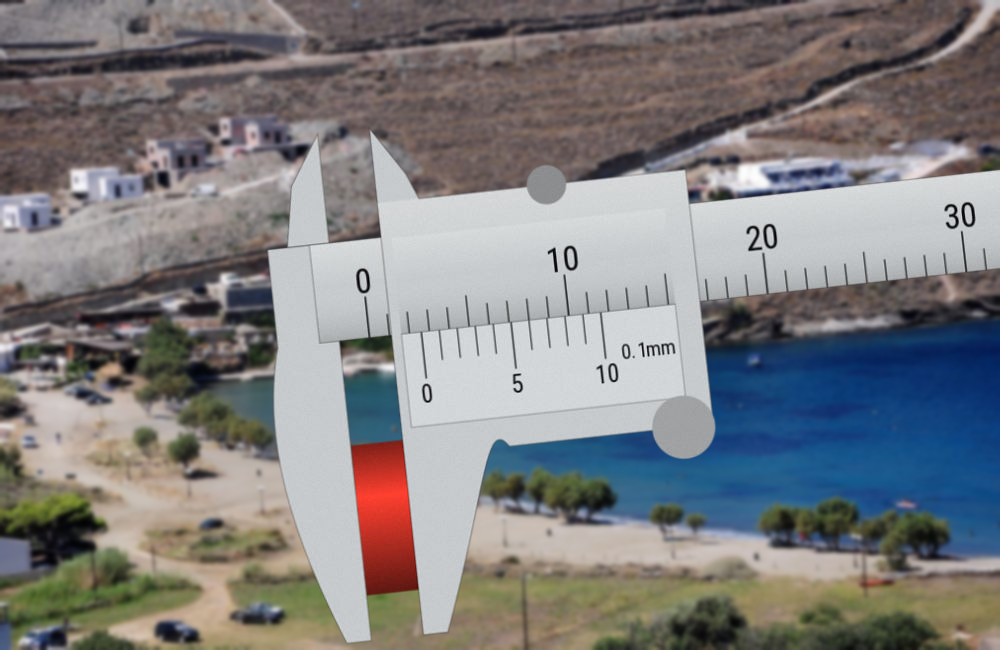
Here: **2.6** mm
